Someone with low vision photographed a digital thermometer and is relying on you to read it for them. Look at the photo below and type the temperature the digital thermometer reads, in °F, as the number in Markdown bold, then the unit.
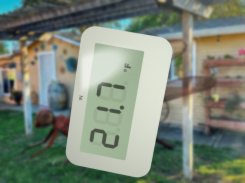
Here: **21.7** °F
